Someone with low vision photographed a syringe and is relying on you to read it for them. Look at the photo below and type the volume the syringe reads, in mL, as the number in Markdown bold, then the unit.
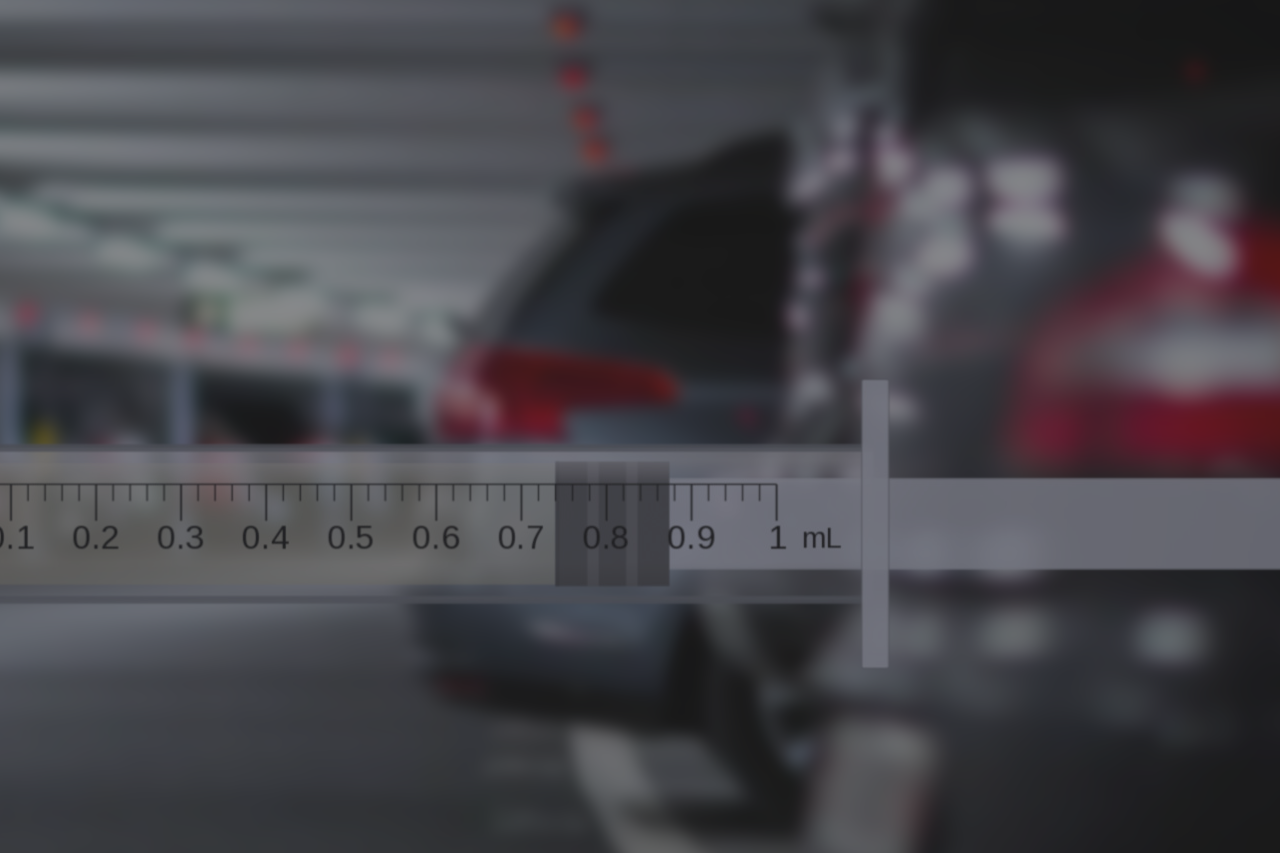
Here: **0.74** mL
